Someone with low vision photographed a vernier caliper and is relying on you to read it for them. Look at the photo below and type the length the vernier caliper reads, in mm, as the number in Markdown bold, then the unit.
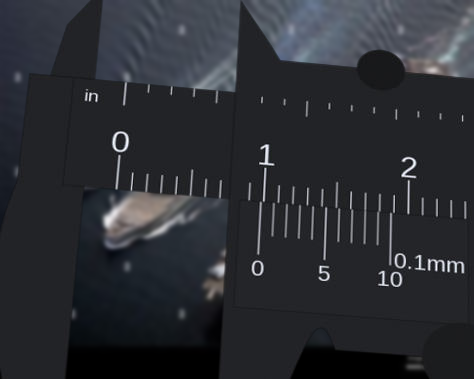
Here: **9.8** mm
